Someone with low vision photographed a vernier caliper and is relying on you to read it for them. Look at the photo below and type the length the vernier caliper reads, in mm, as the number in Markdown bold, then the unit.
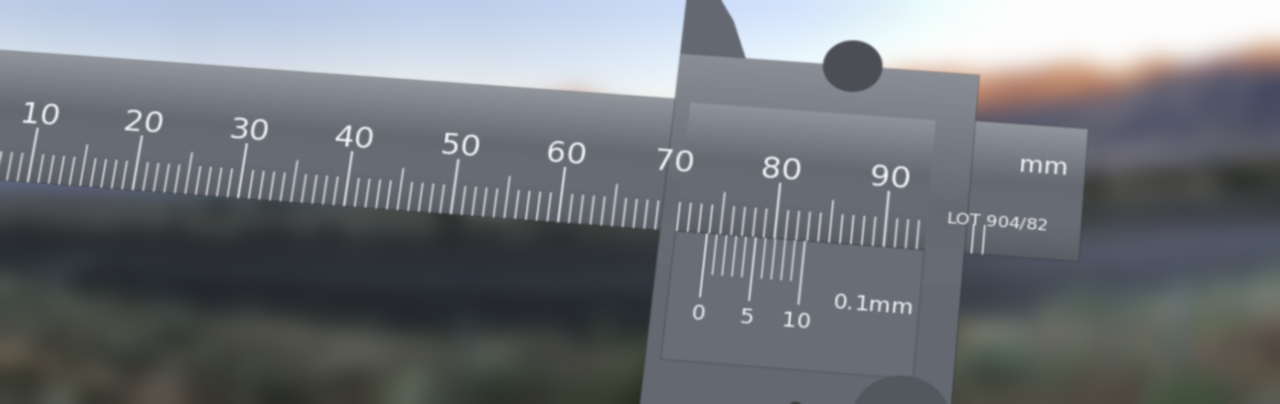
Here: **73.8** mm
